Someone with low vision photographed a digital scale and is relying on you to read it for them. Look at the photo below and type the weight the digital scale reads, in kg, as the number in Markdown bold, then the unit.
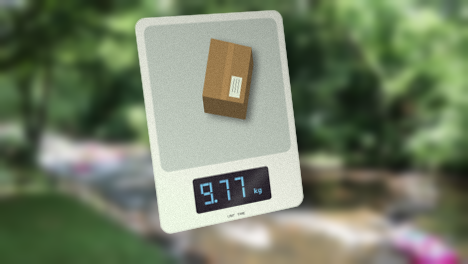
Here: **9.77** kg
